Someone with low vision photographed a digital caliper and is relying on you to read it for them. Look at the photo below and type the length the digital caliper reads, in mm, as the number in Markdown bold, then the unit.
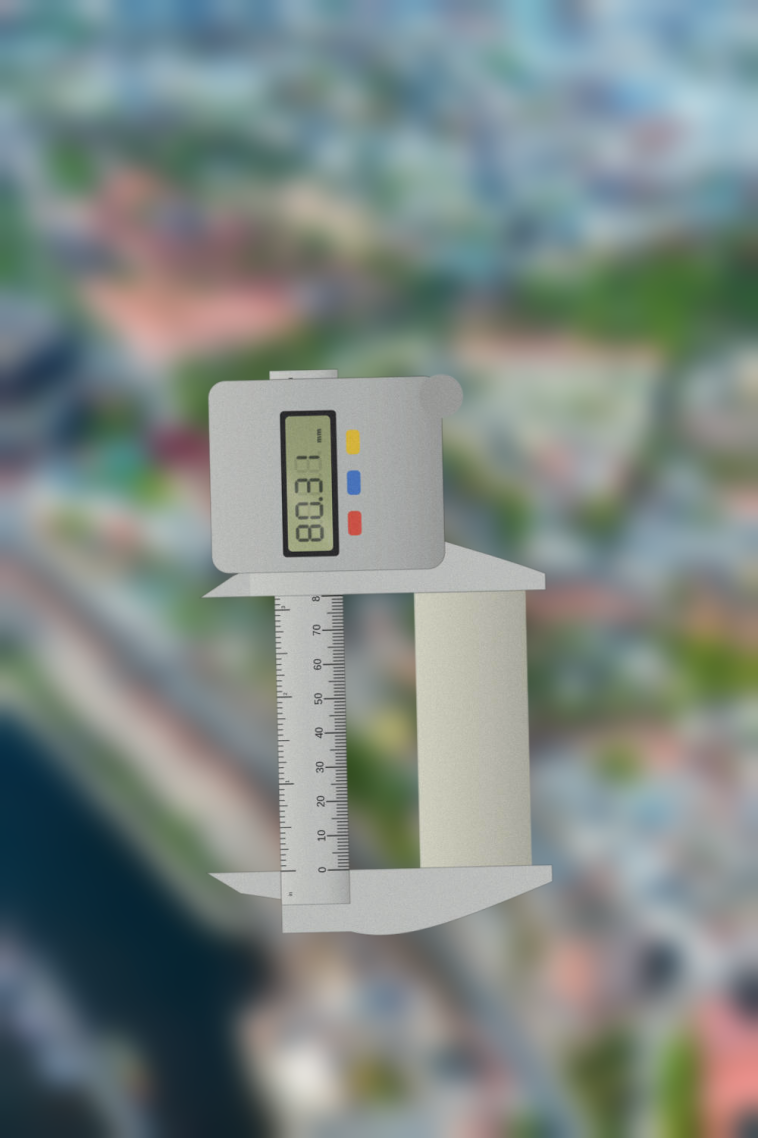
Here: **80.31** mm
